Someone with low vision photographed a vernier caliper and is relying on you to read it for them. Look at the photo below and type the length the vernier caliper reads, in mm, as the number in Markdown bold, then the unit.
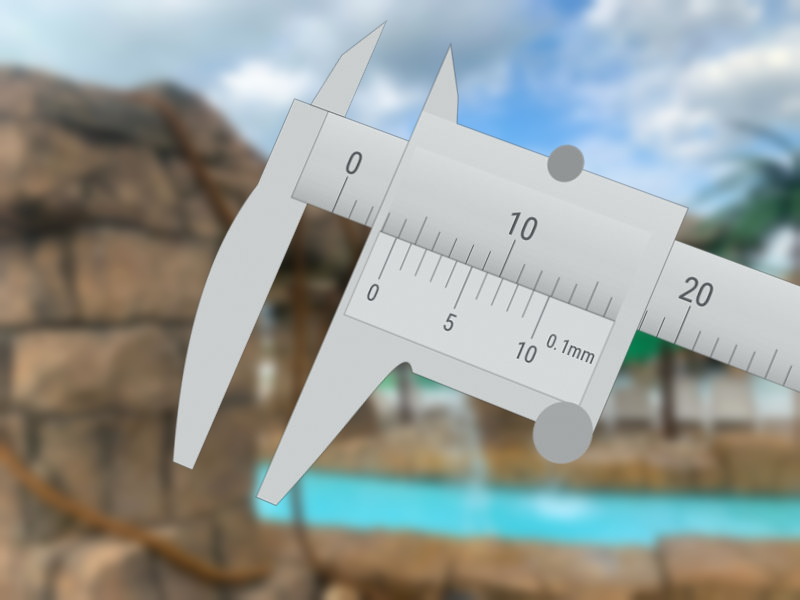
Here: **3.9** mm
